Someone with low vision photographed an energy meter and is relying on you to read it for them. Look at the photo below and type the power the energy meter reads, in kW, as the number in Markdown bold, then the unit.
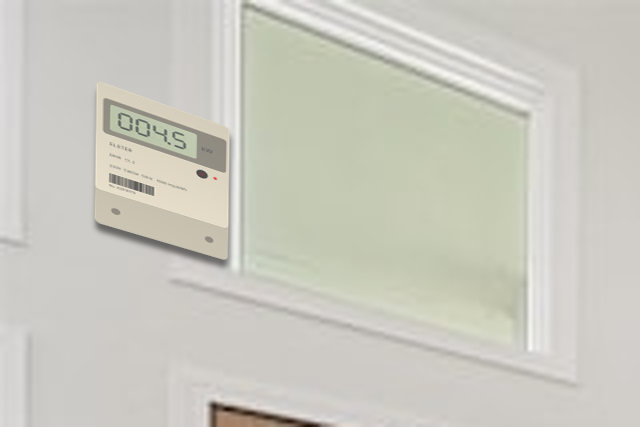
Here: **4.5** kW
